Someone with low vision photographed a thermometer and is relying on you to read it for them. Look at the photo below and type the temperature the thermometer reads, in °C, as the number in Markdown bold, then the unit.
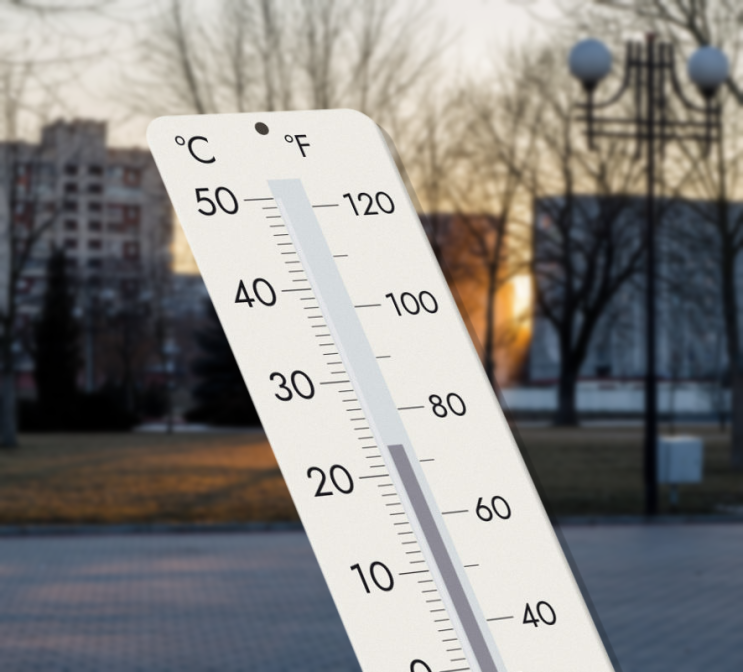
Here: **23** °C
